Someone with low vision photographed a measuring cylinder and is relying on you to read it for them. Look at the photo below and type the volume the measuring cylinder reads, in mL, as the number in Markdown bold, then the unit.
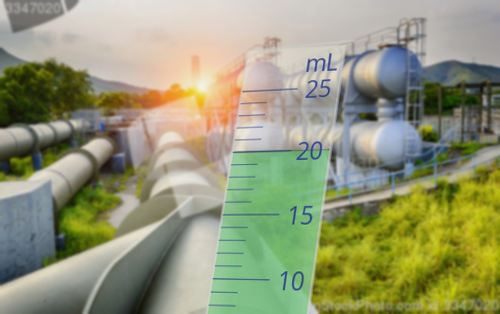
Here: **20** mL
